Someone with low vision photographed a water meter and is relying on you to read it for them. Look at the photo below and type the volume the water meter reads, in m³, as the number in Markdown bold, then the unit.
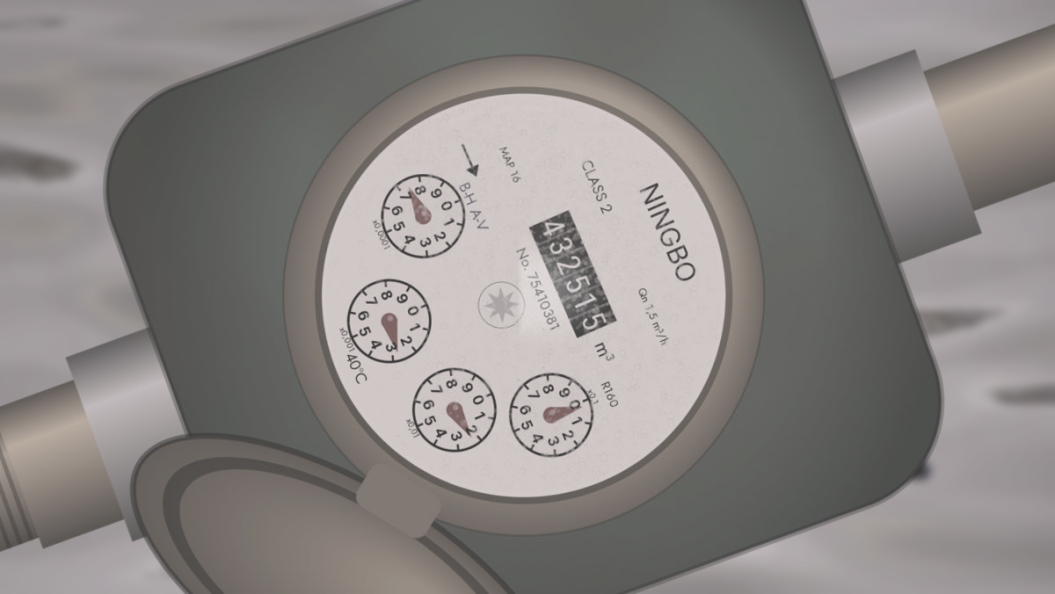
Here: **432515.0227** m³
